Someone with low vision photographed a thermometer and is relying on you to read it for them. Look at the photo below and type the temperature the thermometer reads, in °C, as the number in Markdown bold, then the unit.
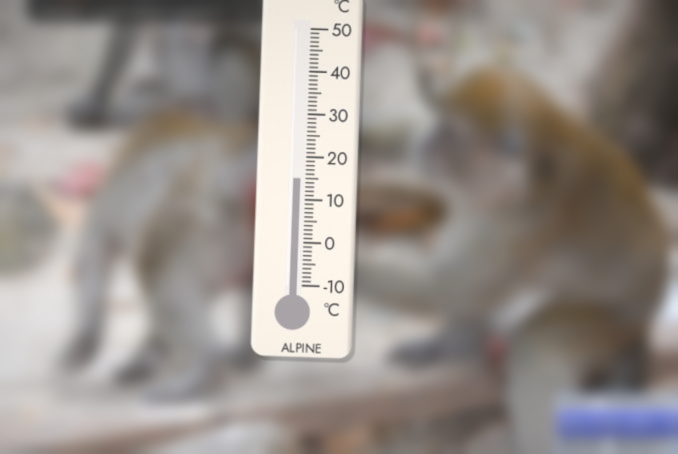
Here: **15** °C
